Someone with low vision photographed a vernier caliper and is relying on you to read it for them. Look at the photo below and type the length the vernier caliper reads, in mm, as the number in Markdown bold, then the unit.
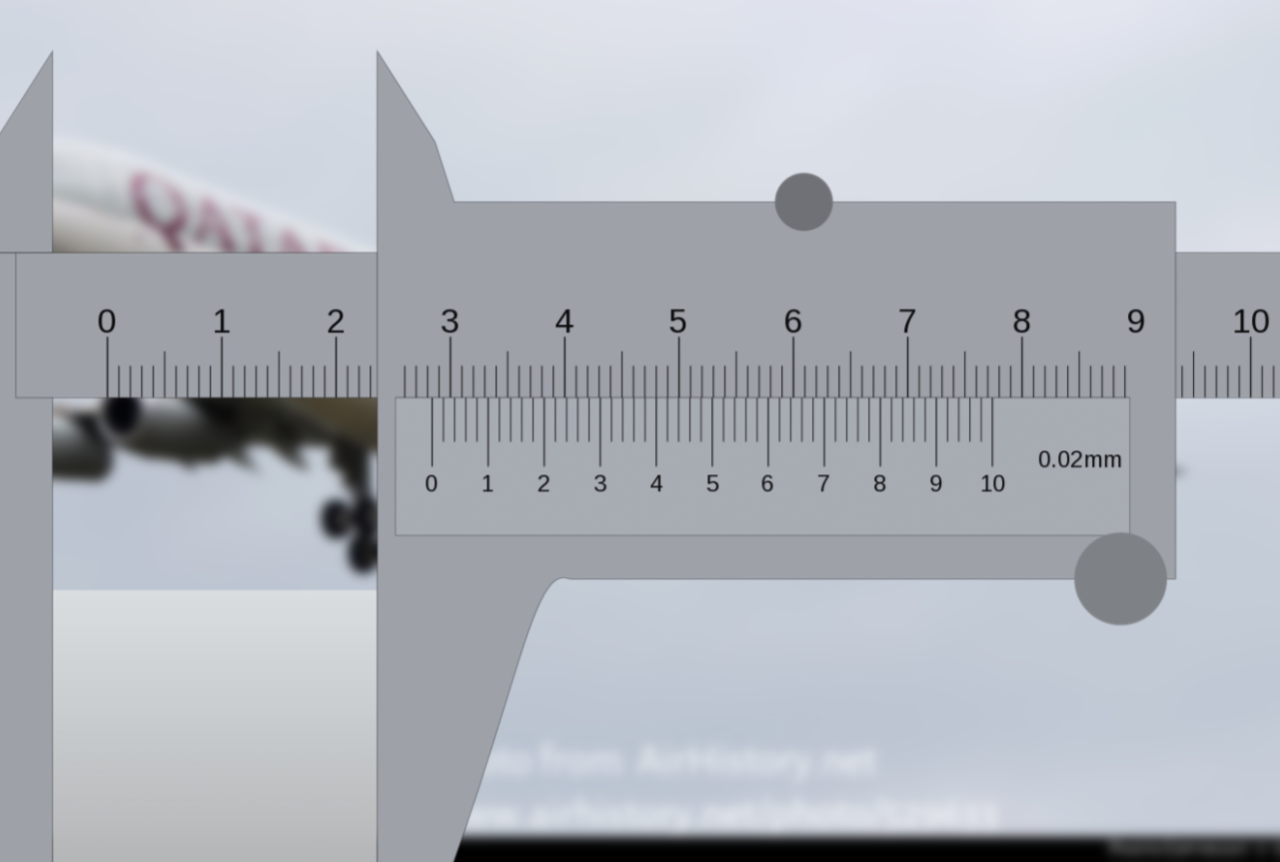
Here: **28.4** mm
